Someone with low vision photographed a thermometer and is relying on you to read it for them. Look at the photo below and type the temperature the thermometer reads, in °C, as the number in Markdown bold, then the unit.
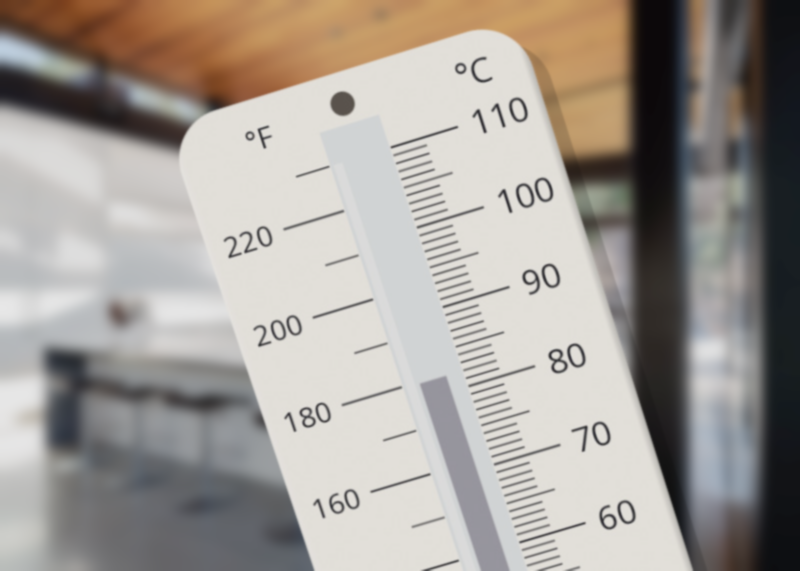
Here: **82** °C
